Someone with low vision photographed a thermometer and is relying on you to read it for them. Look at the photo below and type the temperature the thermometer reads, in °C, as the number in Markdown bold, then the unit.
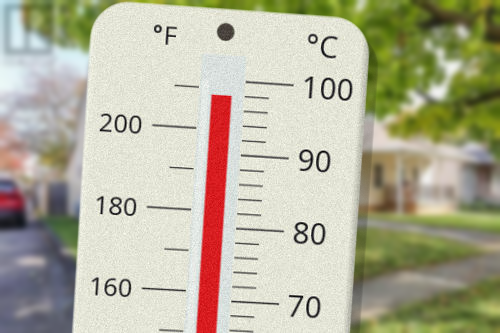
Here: **98** °C
